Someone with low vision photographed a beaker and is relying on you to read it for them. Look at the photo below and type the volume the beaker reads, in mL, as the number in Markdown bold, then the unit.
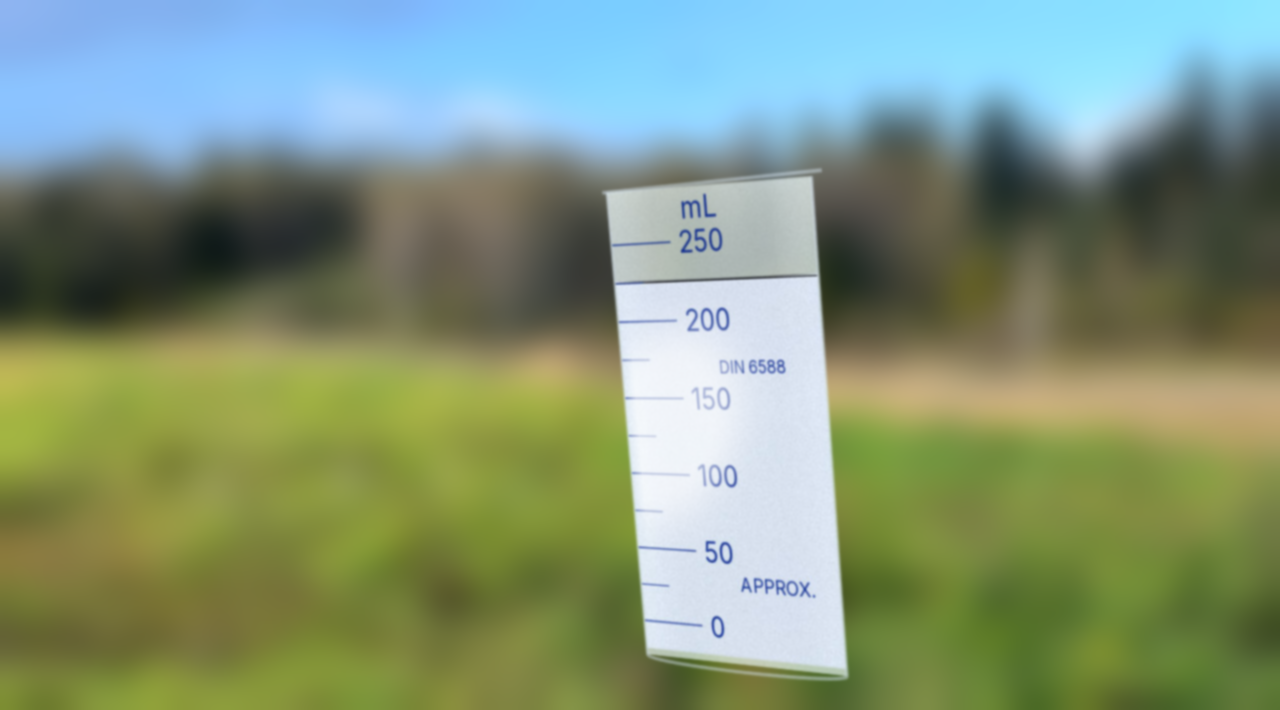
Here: **225** mL
